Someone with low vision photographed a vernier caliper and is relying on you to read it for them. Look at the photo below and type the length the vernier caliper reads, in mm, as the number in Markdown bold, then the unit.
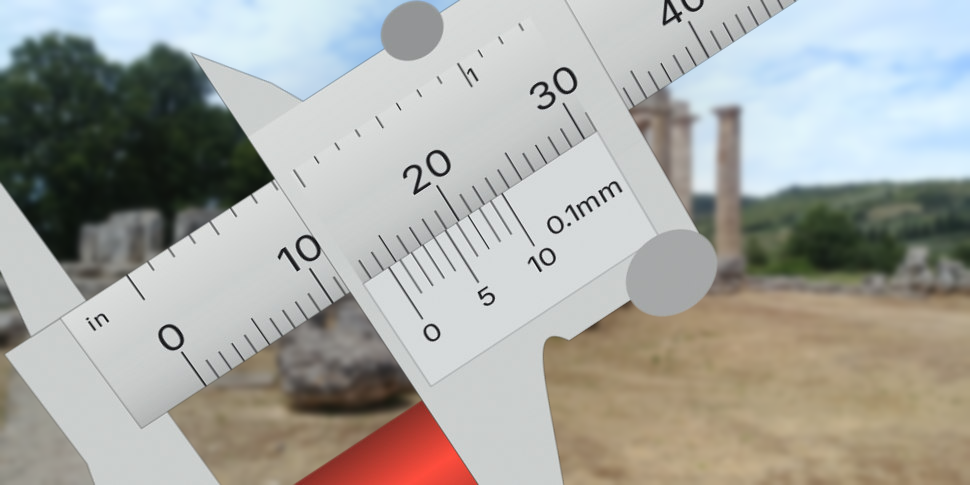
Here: **14.4** mm
